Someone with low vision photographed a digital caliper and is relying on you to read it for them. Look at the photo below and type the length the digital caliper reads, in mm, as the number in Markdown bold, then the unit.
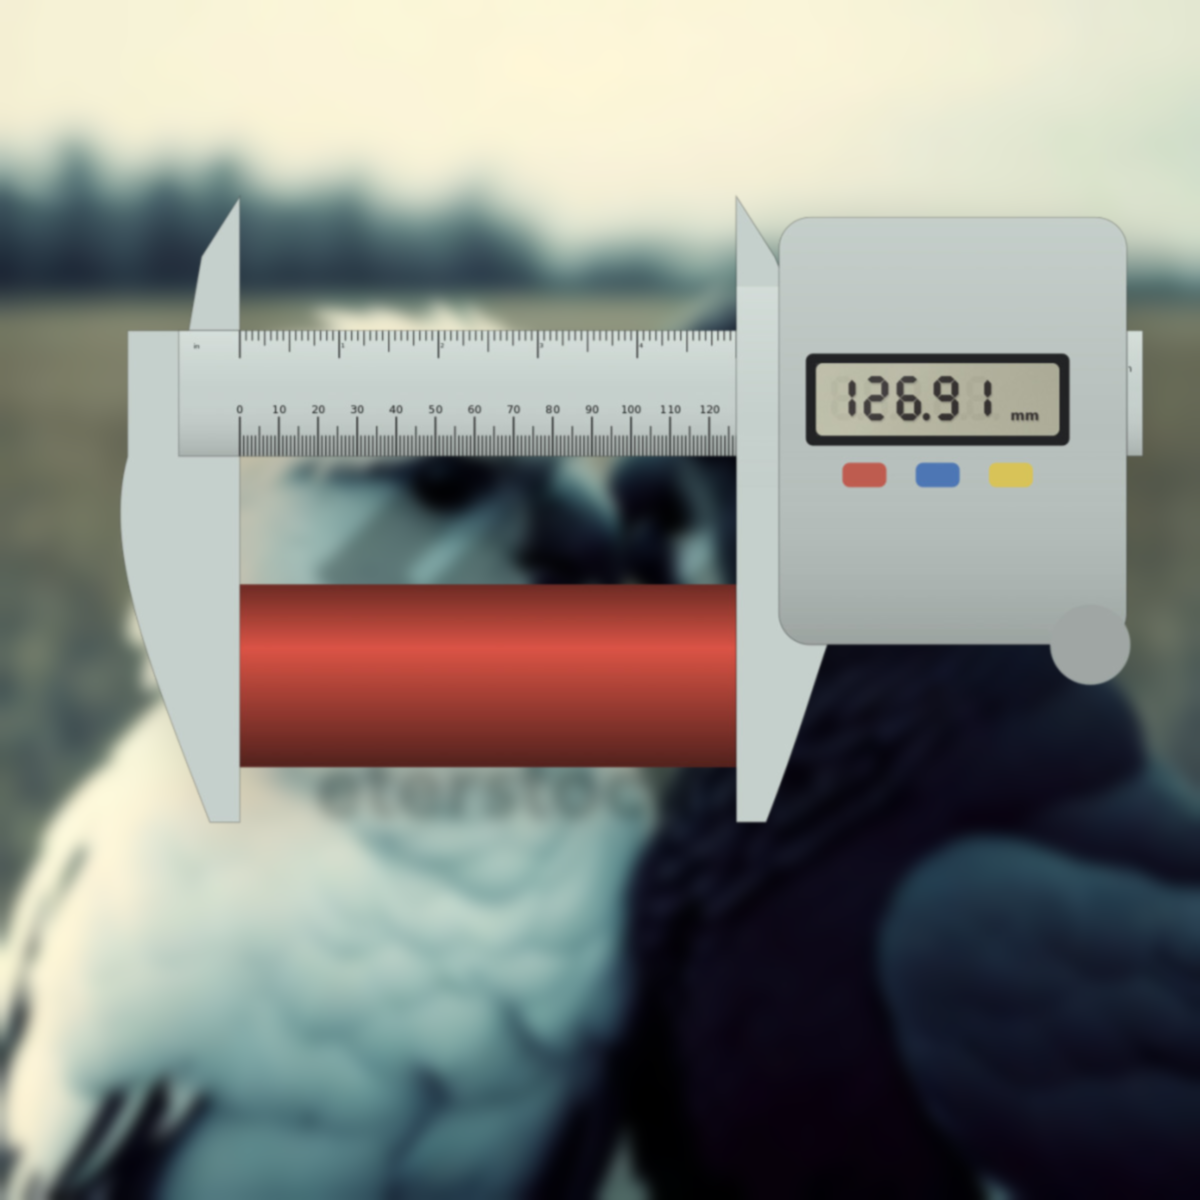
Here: **126.91** mm
